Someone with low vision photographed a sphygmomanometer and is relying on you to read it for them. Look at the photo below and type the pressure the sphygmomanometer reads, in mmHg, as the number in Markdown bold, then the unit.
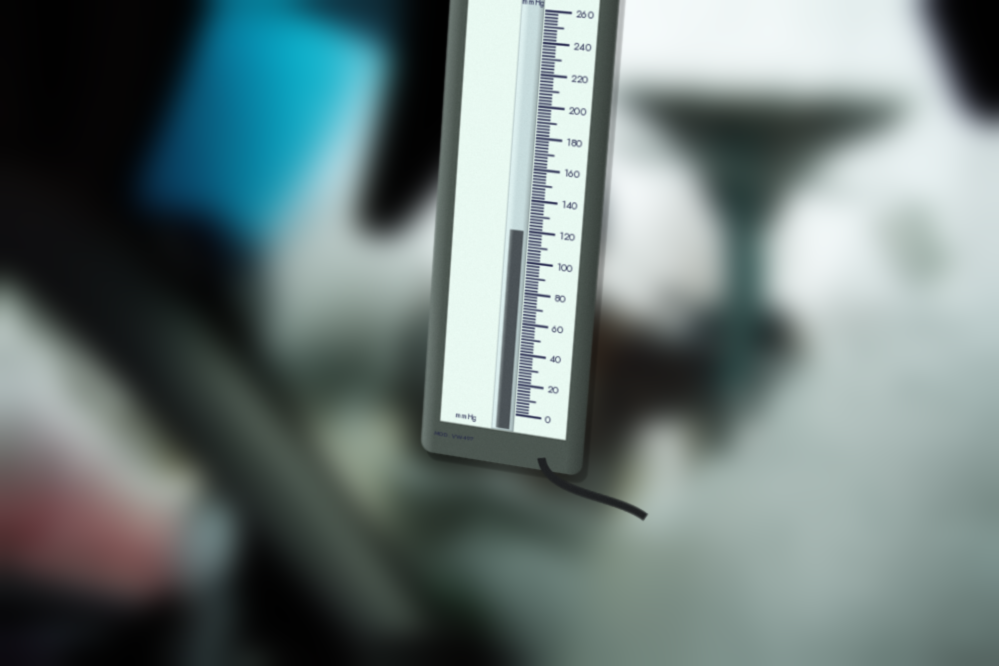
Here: **120** mmHg
